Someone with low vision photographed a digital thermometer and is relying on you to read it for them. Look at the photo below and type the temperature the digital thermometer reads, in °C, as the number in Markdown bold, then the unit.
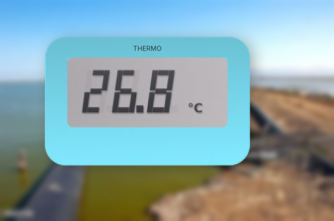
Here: **26.8** °C
